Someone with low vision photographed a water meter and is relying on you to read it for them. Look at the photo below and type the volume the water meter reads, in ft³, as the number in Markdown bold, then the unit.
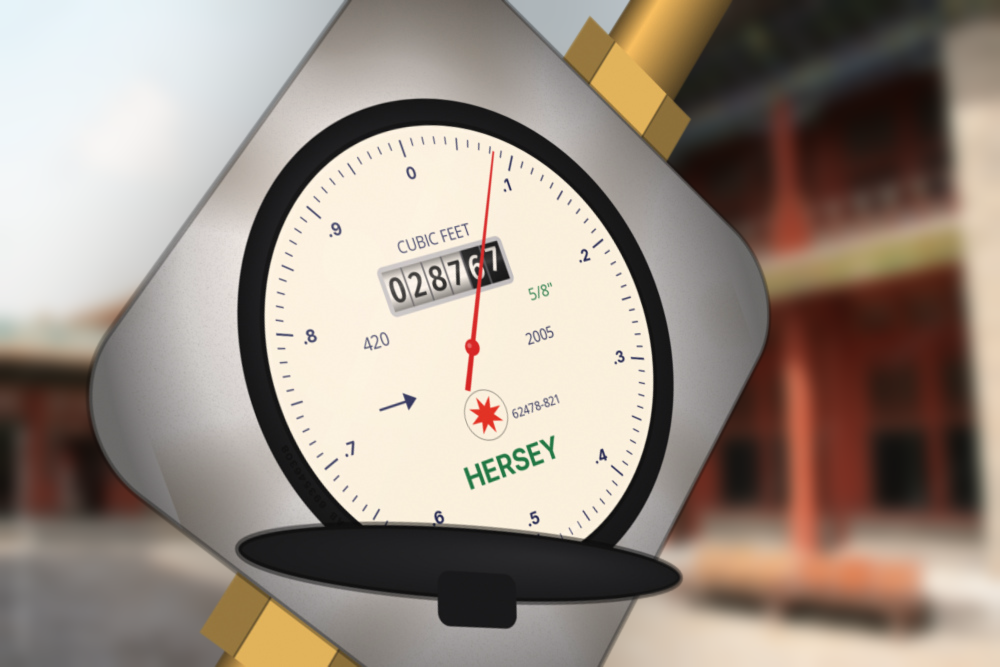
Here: **28767.08** ft³
